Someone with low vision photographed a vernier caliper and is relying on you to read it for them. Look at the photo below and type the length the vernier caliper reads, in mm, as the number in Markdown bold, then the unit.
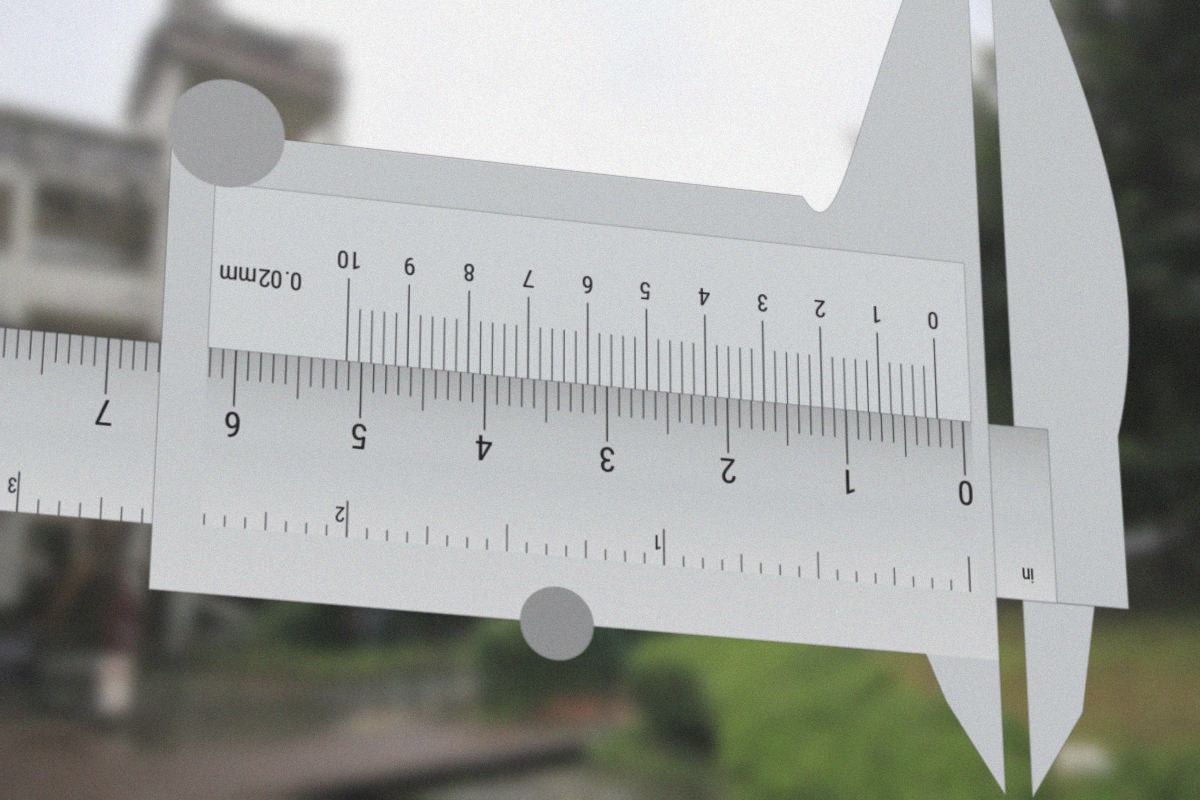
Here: **2.2** mm
